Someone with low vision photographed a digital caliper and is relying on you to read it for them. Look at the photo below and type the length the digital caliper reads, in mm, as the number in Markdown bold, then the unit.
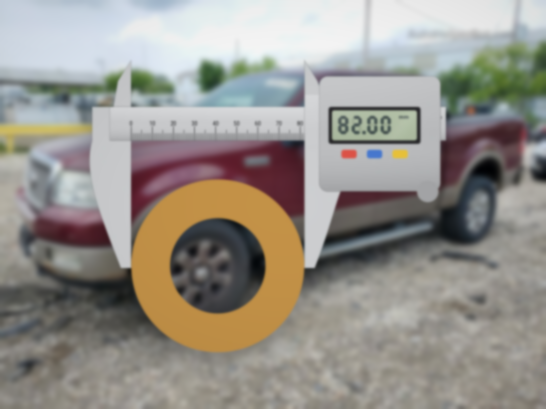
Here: **82.00** mm
